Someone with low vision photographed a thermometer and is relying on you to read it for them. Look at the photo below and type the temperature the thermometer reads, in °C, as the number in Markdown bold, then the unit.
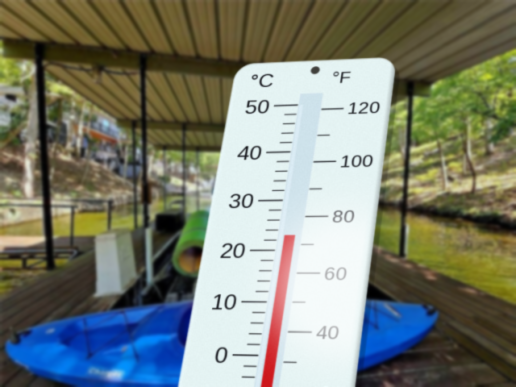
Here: **23** °C
